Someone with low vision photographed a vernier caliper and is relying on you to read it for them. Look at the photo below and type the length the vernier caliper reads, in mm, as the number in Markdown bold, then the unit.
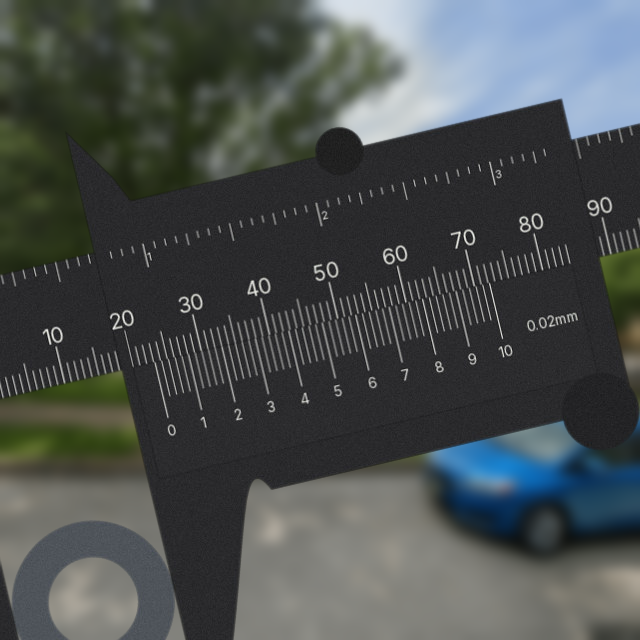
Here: **23.2** mm
